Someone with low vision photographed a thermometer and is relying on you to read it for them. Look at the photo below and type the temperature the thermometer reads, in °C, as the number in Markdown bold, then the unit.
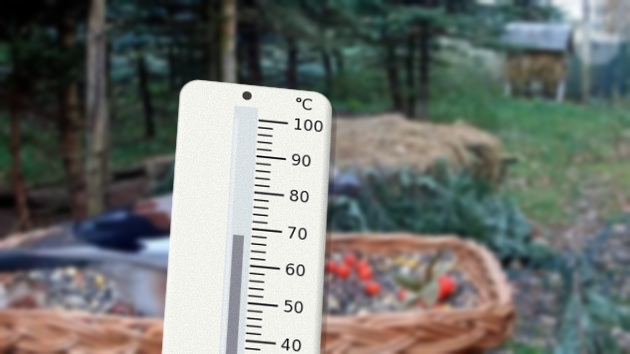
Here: **68** °C
